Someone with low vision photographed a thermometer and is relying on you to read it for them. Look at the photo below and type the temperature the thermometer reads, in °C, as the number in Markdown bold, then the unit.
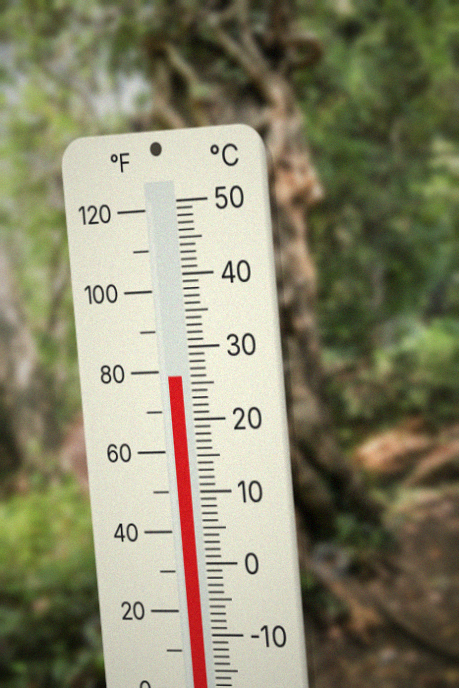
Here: **26** °C
